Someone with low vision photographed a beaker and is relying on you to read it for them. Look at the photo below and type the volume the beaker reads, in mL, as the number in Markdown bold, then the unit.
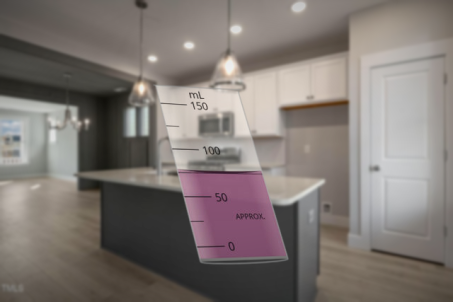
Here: **75** mL
